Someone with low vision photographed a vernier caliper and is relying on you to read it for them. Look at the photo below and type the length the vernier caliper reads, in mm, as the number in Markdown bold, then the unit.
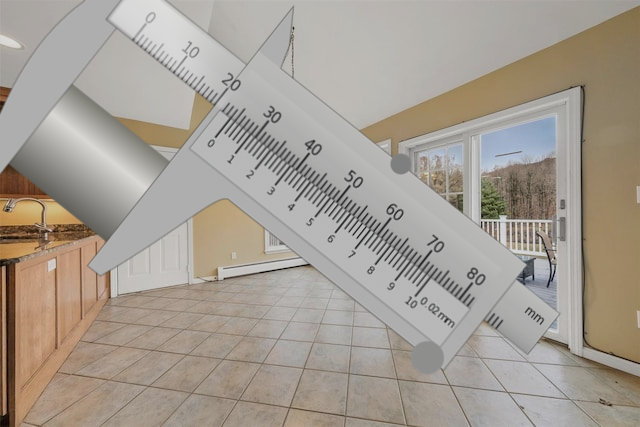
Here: **24.0** mm
